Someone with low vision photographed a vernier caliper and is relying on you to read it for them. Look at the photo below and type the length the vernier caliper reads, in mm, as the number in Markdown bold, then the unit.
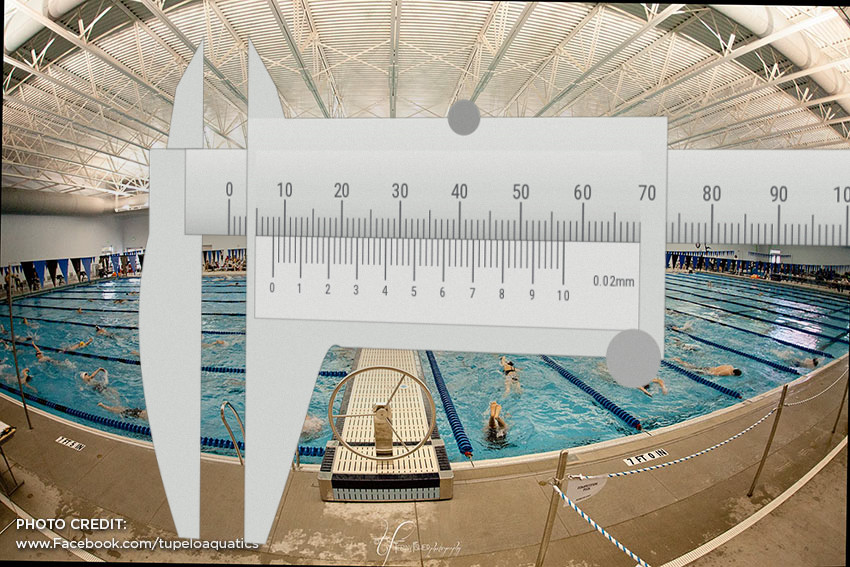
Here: **8.0** mm
